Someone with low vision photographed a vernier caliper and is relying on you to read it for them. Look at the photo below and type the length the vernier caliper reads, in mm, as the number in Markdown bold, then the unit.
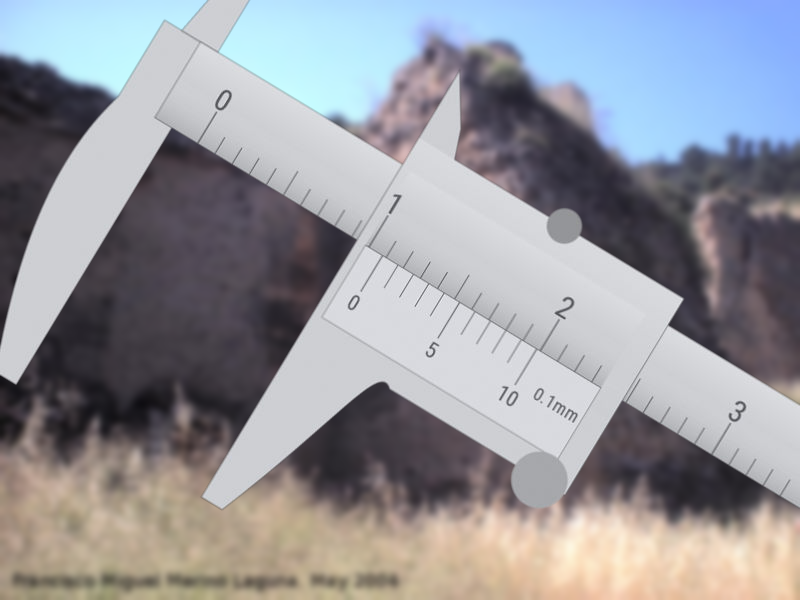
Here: **10.8** mm
